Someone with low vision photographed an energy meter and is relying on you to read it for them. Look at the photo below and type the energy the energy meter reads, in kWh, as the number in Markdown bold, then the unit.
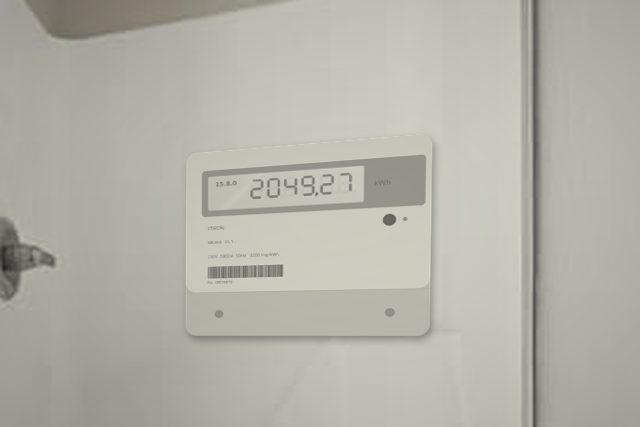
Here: **2049.27** kWh
